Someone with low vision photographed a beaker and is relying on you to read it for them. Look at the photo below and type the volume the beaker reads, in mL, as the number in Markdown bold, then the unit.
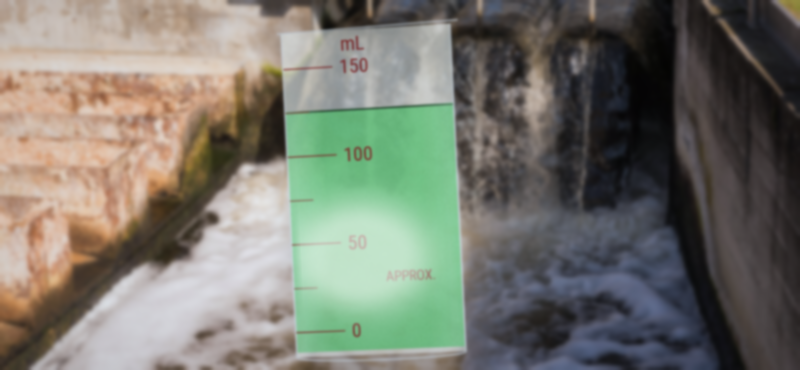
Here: **125** mL
